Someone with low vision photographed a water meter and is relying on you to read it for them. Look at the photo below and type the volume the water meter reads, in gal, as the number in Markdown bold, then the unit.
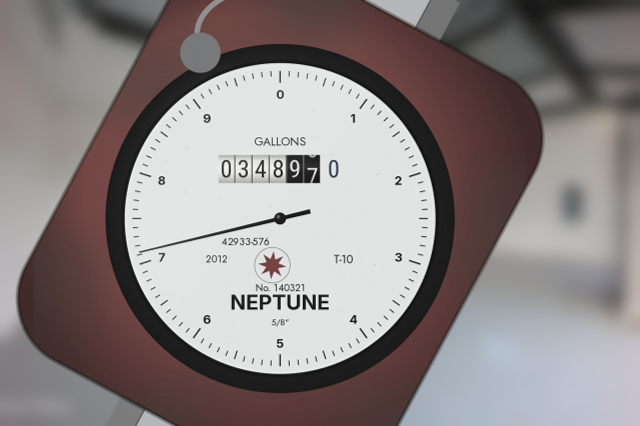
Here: **348967.1** gal
